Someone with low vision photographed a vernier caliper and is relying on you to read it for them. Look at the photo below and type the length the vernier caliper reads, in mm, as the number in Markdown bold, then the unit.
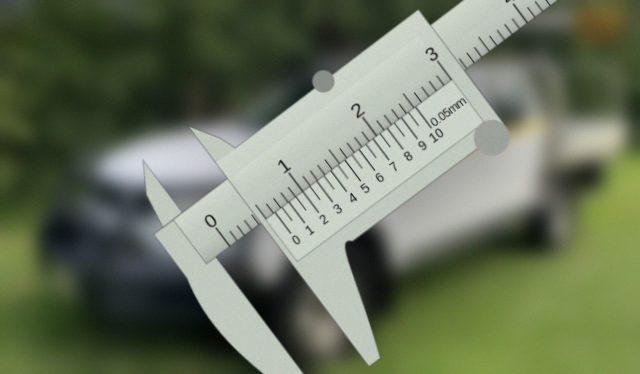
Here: **6.2** mm
